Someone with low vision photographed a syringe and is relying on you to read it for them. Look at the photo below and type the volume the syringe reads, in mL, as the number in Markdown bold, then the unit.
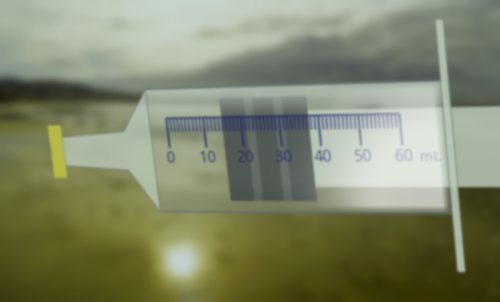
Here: **15** mL
